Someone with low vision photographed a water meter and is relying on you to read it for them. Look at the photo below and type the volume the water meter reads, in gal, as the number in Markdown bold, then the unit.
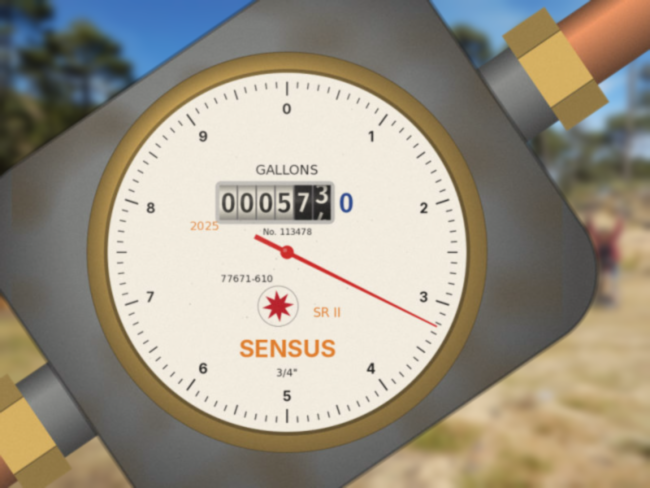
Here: **5733.2** gal
